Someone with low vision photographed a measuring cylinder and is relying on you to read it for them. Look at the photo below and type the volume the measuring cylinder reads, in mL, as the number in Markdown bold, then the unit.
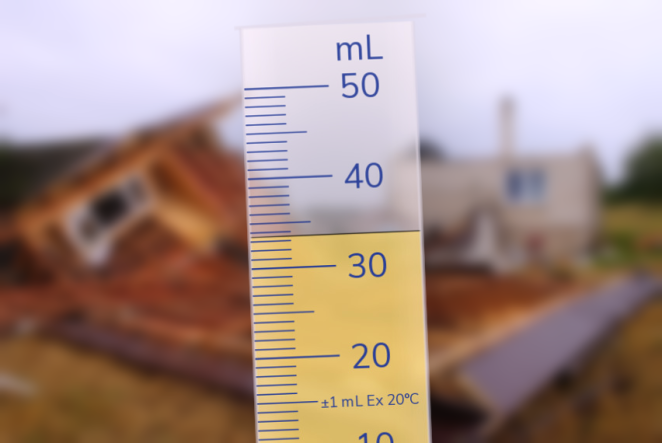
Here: **33.5** mL
